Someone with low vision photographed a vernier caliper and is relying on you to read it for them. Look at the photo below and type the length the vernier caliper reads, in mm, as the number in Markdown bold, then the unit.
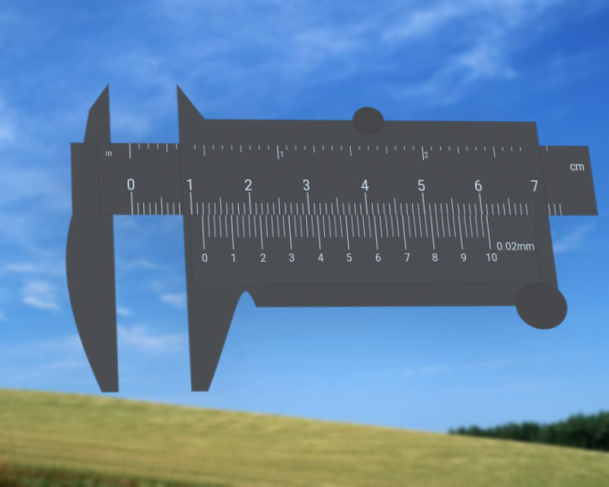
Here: **11.8** mm
